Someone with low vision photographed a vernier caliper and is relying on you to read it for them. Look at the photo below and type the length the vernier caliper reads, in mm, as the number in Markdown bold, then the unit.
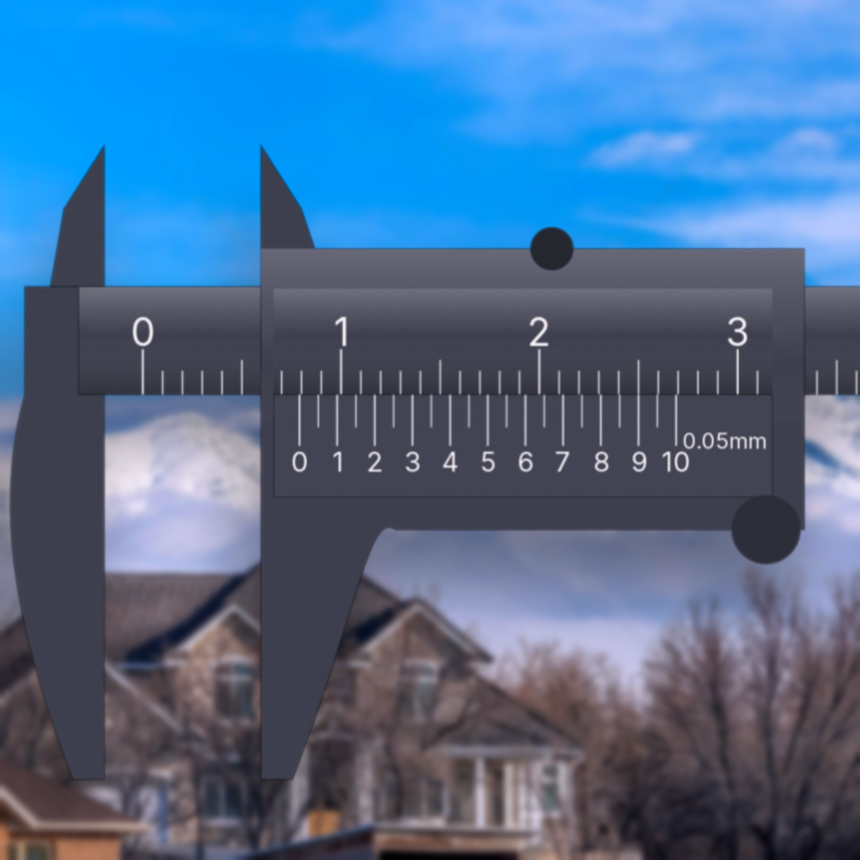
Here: **7.9** mm
